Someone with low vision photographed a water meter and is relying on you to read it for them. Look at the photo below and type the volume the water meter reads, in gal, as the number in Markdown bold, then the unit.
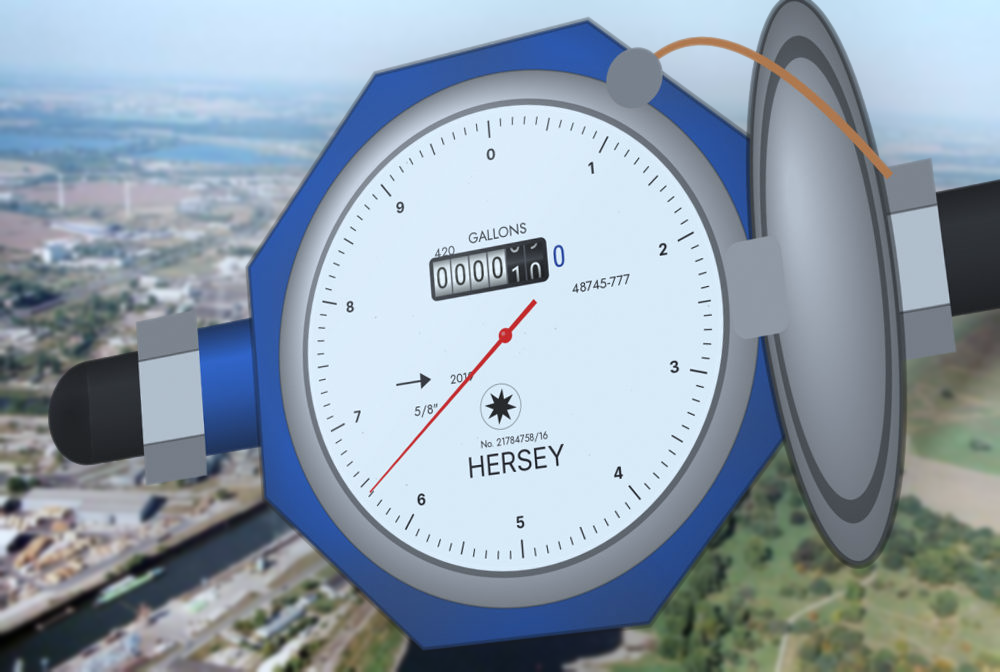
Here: **96.4** gal
